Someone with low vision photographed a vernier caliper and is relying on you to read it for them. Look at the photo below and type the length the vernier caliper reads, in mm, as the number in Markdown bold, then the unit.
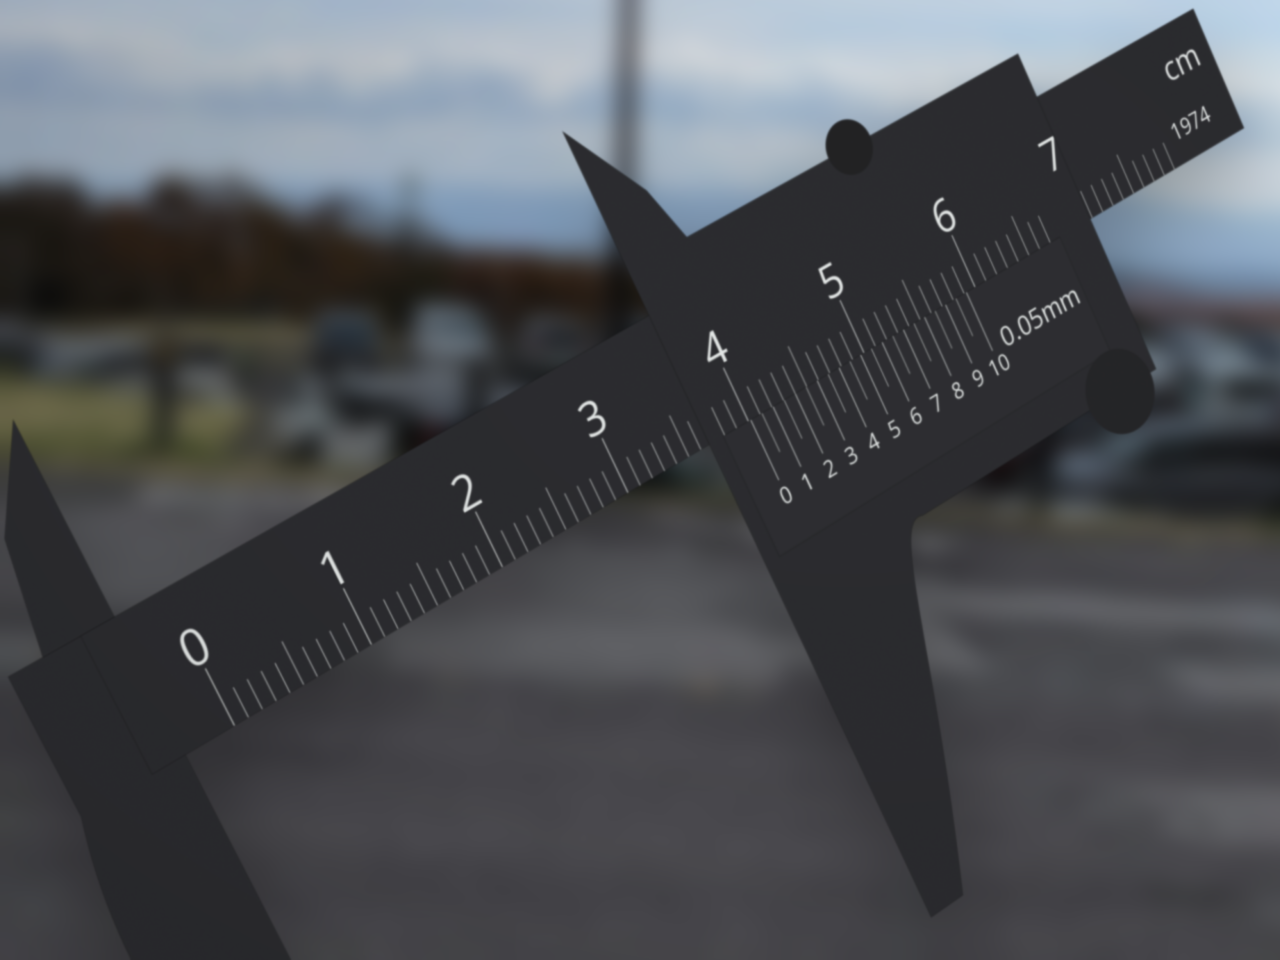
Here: **40.2** mm
